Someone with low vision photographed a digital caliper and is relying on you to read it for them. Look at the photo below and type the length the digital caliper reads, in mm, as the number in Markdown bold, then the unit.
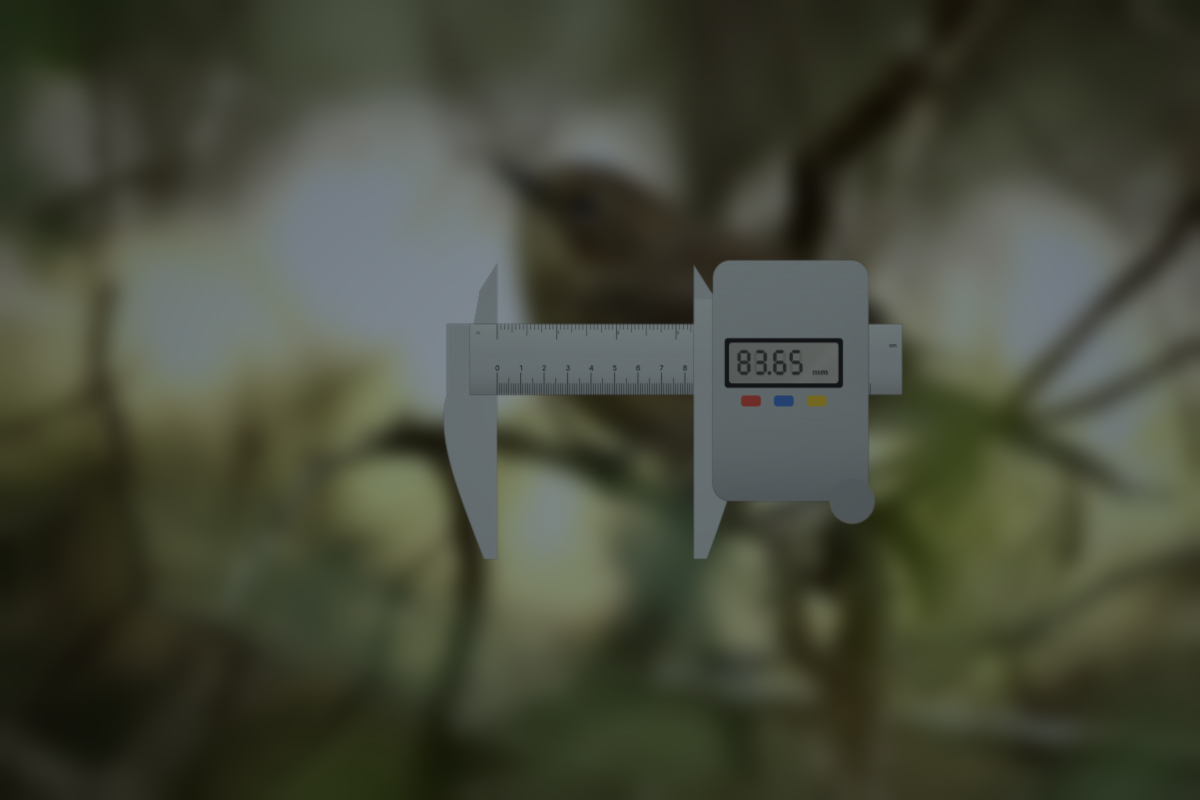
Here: **83.65** mm
